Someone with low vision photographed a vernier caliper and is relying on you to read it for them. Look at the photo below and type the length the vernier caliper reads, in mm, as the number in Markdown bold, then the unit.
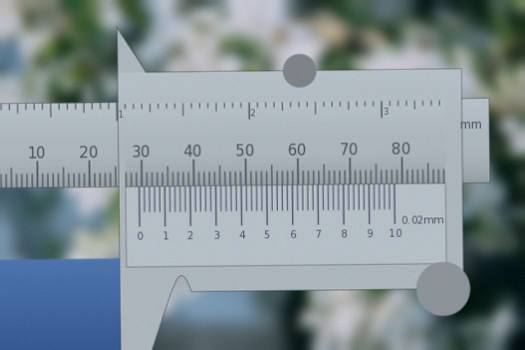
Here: **29.5** mm
